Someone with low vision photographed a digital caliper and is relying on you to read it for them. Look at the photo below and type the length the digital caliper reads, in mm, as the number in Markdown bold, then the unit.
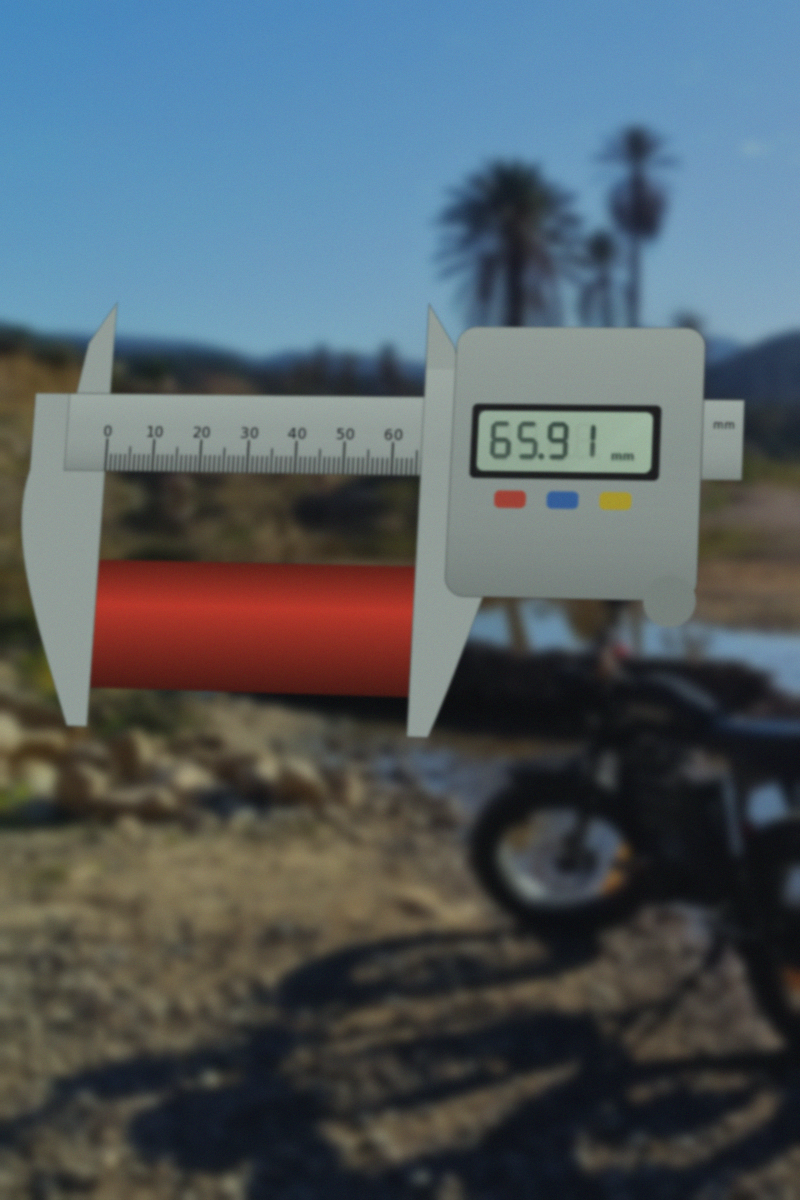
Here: **65.91** mm
